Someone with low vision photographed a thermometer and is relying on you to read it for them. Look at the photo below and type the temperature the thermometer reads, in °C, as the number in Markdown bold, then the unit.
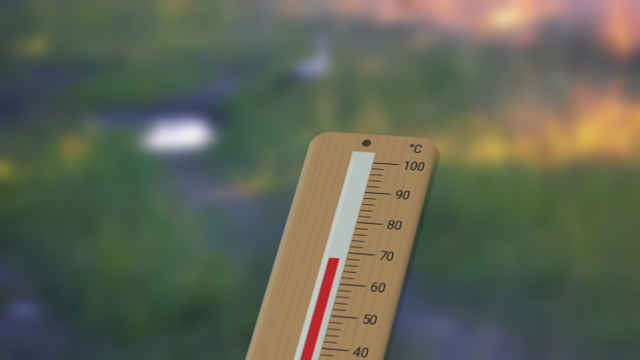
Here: **68** °C
